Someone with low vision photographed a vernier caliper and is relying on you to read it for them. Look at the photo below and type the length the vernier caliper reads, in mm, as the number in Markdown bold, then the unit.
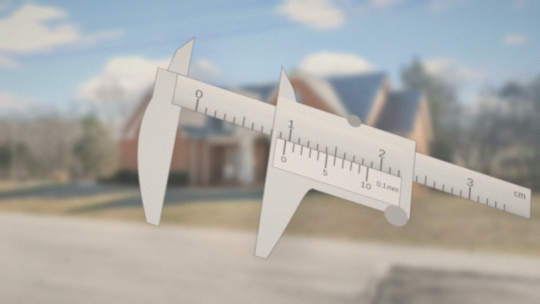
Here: **9.6** mm
